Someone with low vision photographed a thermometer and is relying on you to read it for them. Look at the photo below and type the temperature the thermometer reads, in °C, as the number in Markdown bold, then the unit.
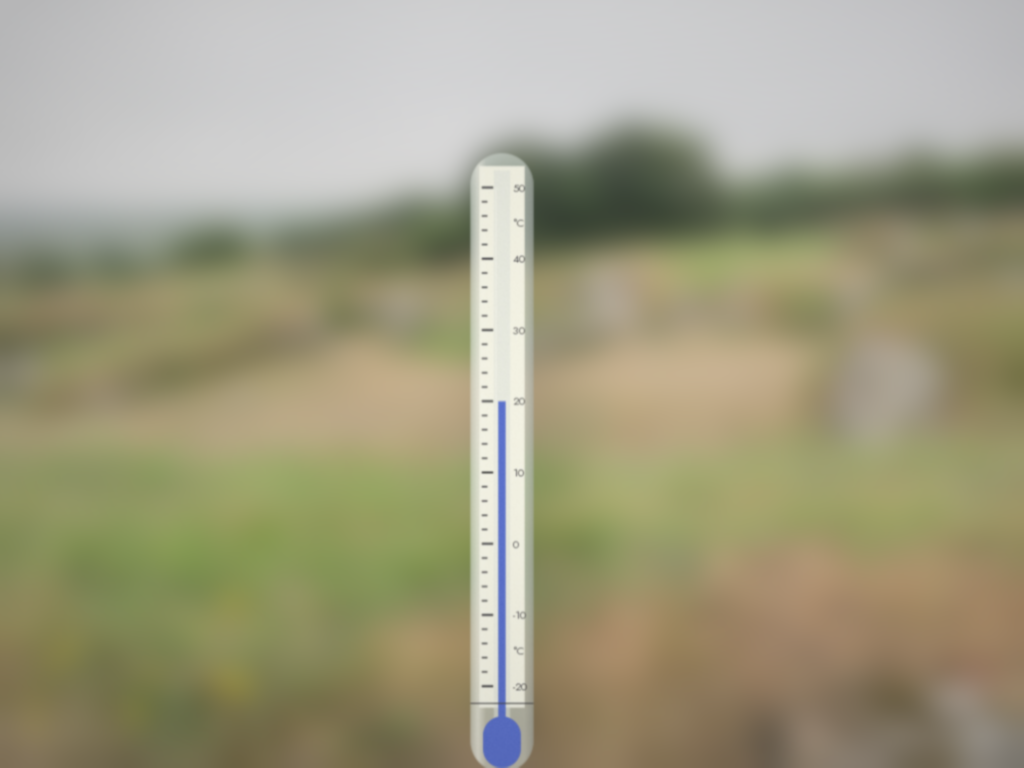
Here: **20** °C
